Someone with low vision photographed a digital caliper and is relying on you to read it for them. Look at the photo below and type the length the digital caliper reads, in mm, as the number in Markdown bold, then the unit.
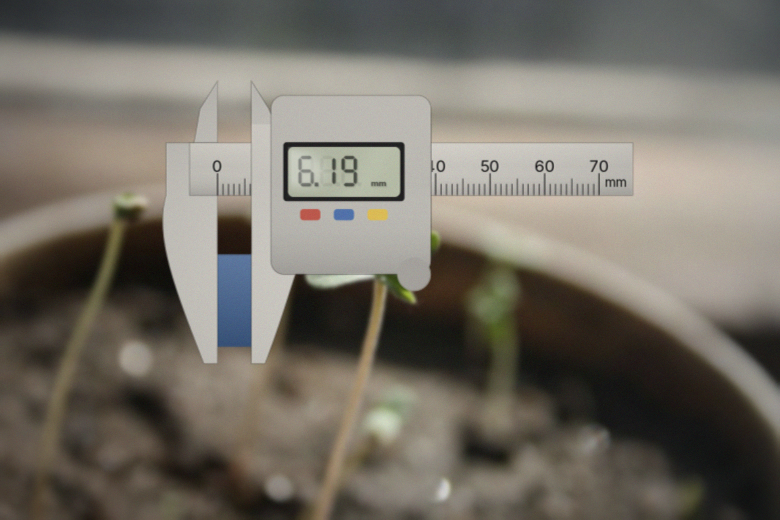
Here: **6.19** mm
